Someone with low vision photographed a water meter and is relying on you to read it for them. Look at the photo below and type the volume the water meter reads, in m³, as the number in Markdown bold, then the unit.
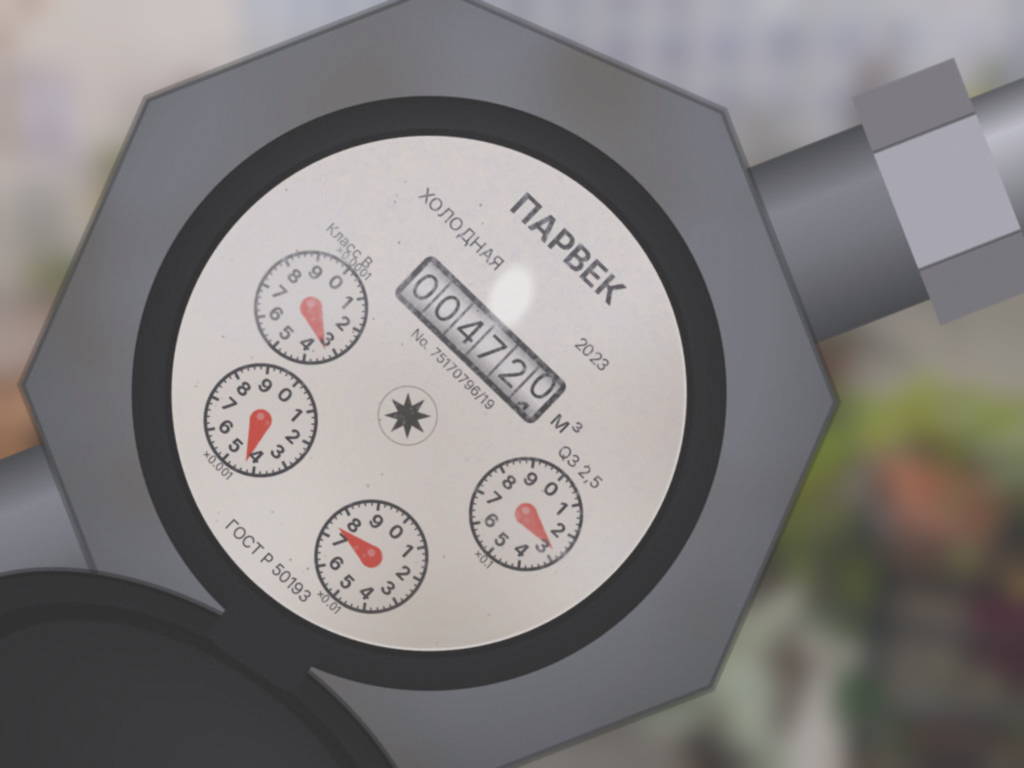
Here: **4720.2743** m³
